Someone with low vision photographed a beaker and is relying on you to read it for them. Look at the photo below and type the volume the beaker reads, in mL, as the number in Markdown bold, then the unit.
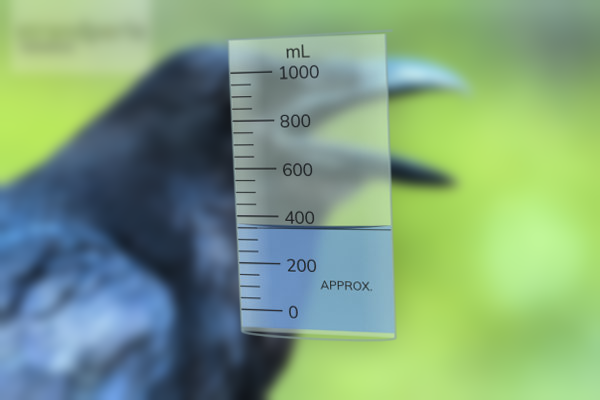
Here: **350** mL
